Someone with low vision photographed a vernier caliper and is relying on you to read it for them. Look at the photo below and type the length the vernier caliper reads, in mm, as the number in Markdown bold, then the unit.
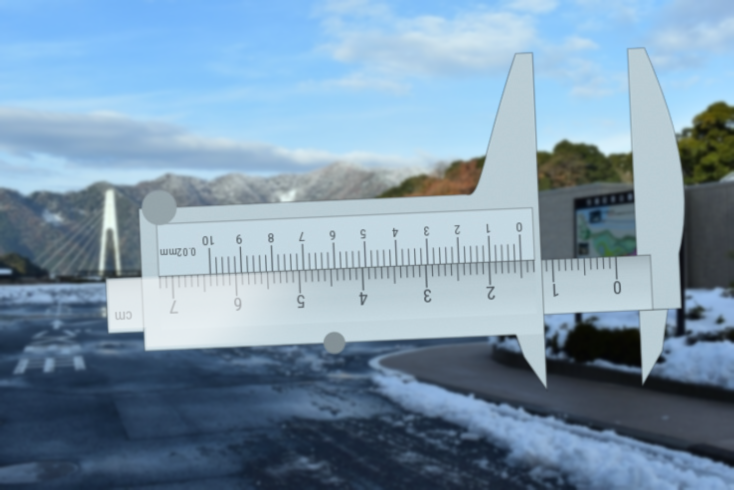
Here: **15.0** mm
